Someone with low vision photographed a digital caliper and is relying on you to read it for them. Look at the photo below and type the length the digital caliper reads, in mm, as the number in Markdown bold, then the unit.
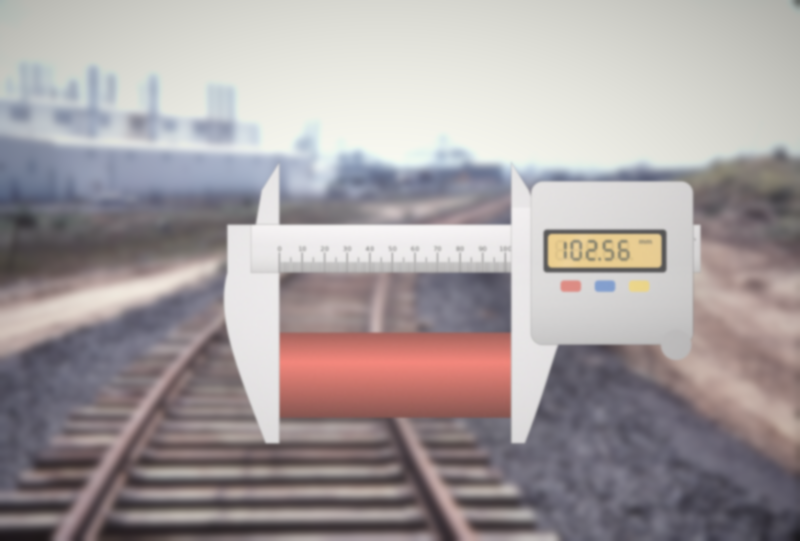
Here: **102.56** mm
